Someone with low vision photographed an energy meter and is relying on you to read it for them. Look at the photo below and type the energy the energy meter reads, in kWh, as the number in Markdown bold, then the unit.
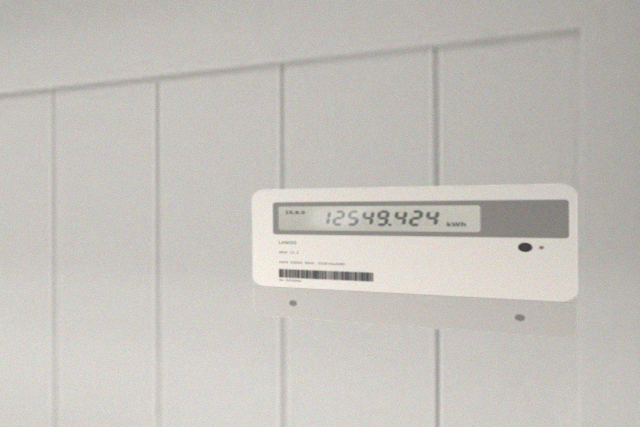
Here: **12549.424** kWh
